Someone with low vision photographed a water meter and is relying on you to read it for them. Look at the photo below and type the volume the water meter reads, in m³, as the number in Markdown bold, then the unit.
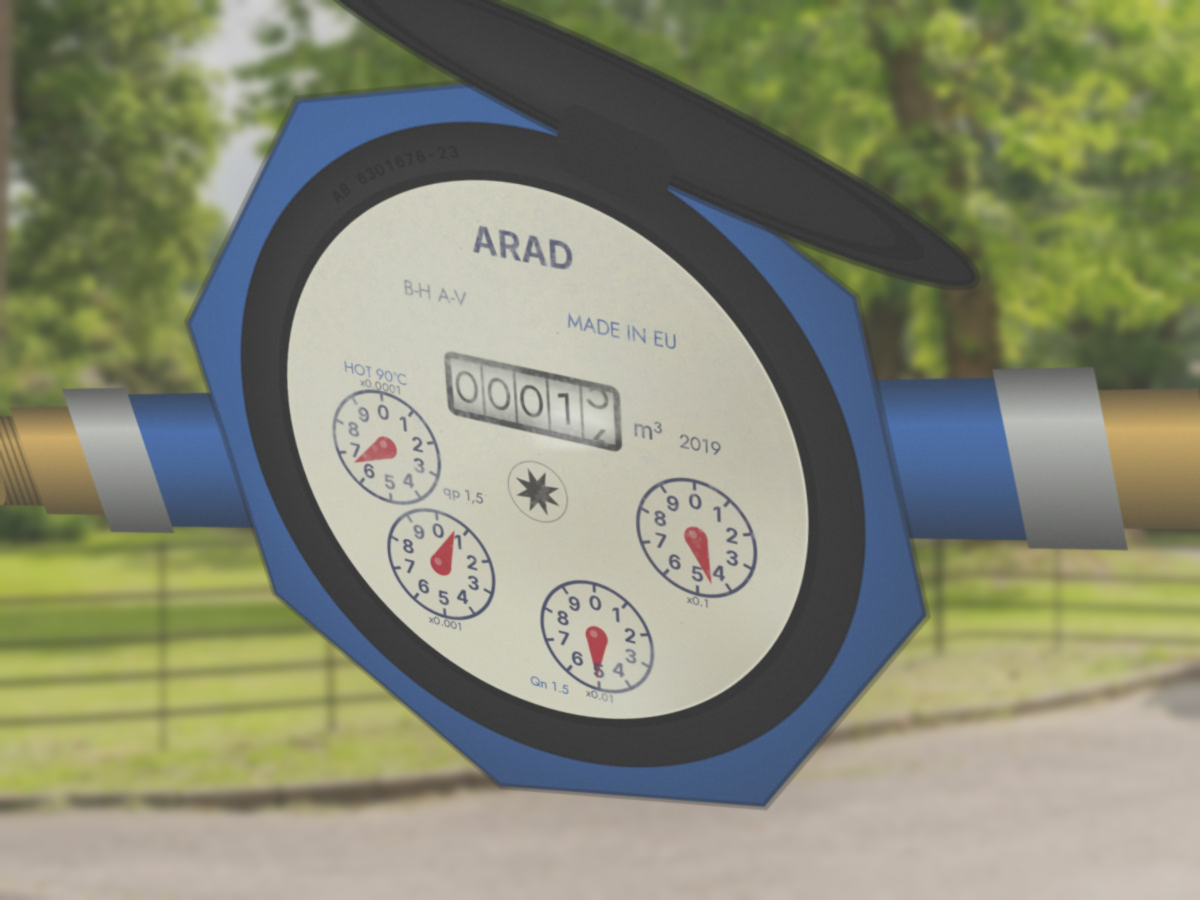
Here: **15.4506** m³
